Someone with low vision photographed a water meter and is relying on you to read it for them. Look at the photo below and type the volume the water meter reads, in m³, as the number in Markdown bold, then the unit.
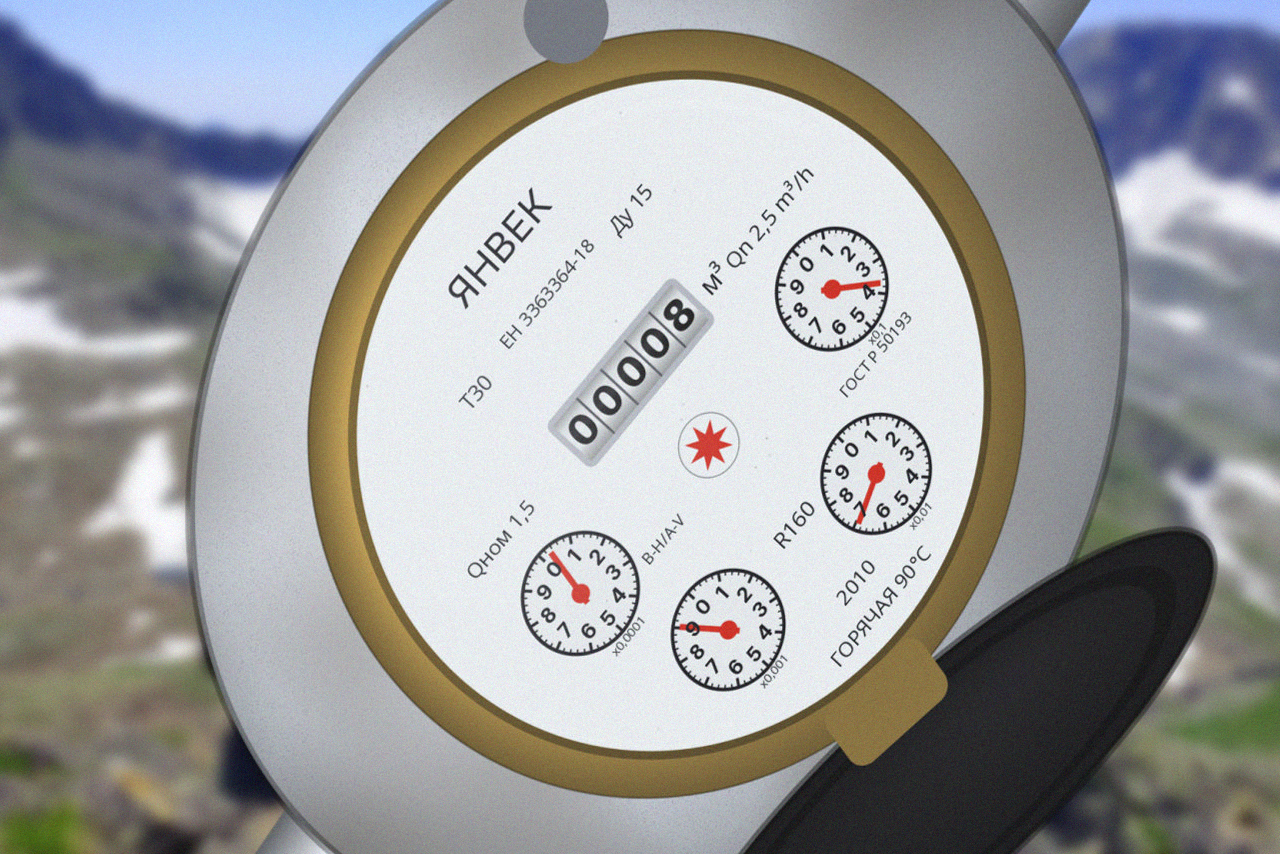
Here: **8.3690** m³
